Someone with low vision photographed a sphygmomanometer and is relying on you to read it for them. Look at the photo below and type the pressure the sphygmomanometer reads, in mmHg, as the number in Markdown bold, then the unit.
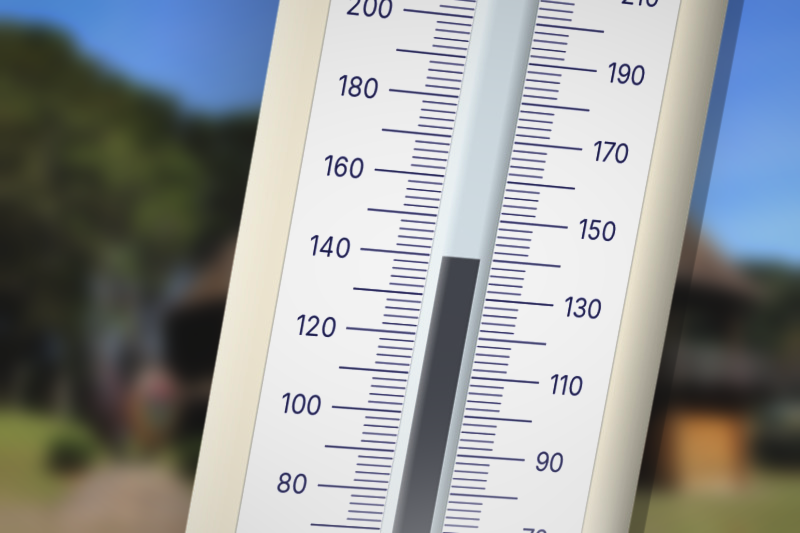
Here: **140** mmHg
